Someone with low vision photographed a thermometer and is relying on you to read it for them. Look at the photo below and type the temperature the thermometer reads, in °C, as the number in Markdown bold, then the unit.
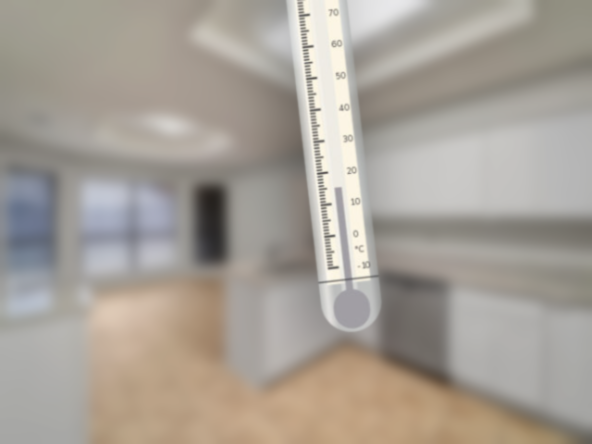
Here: **15** °C
